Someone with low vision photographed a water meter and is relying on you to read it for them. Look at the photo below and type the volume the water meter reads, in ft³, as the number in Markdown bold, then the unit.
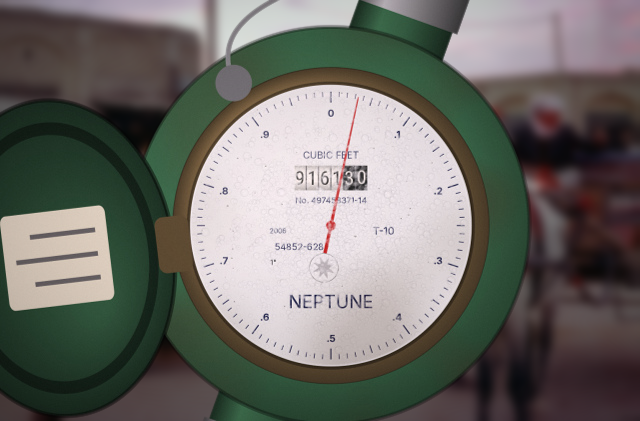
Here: **916130.03** ft³
